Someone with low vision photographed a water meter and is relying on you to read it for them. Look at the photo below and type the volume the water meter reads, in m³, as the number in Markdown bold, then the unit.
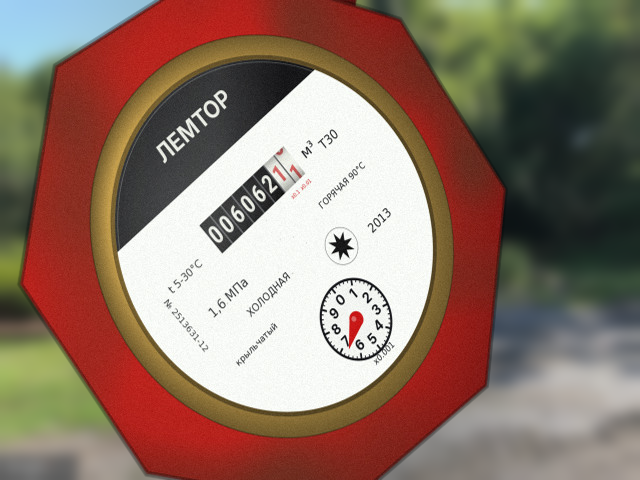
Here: **6062.106** m³
